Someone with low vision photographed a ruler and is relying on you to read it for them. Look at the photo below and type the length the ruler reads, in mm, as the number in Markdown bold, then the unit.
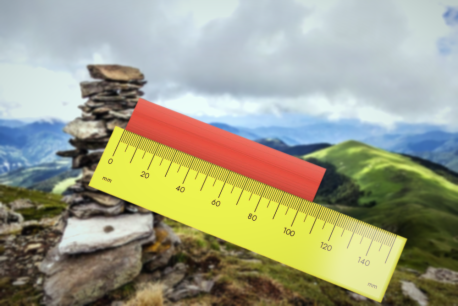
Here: **105** mm
